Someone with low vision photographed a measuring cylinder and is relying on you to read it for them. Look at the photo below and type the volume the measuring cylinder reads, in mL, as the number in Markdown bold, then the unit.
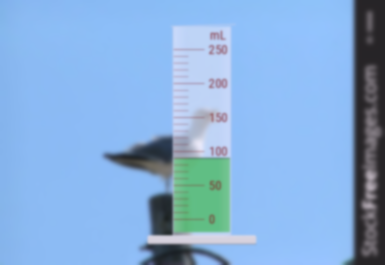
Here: **90** mL
